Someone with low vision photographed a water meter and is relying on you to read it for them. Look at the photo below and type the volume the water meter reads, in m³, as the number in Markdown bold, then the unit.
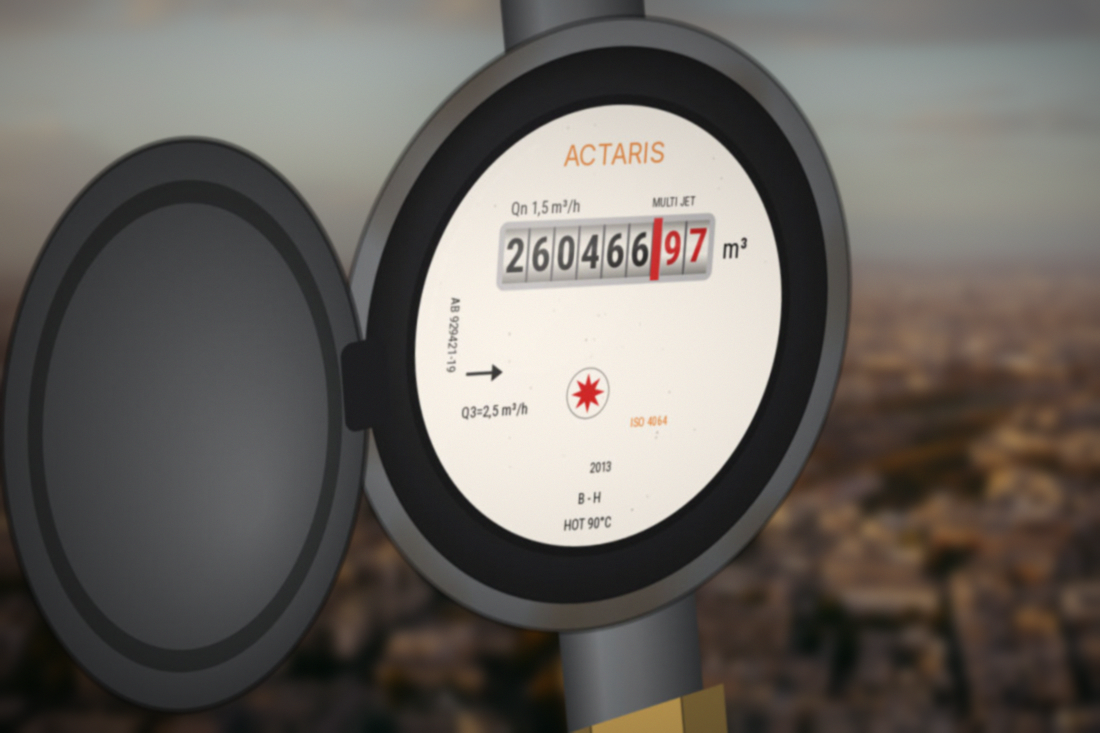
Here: **260466.97** m³
